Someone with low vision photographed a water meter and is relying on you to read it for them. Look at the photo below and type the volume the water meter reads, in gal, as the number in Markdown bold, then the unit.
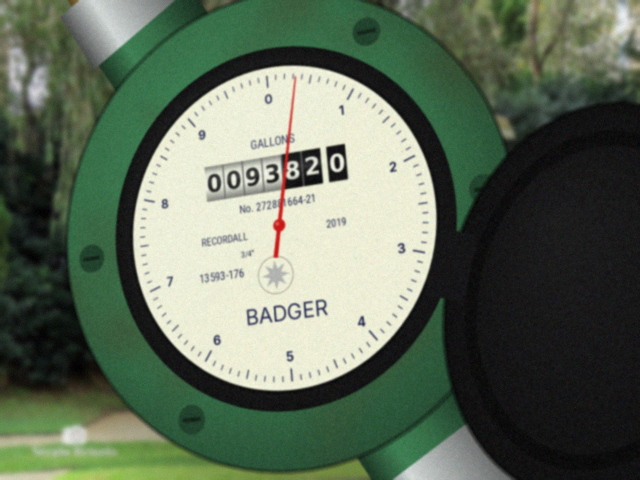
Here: **93820.3** gal
